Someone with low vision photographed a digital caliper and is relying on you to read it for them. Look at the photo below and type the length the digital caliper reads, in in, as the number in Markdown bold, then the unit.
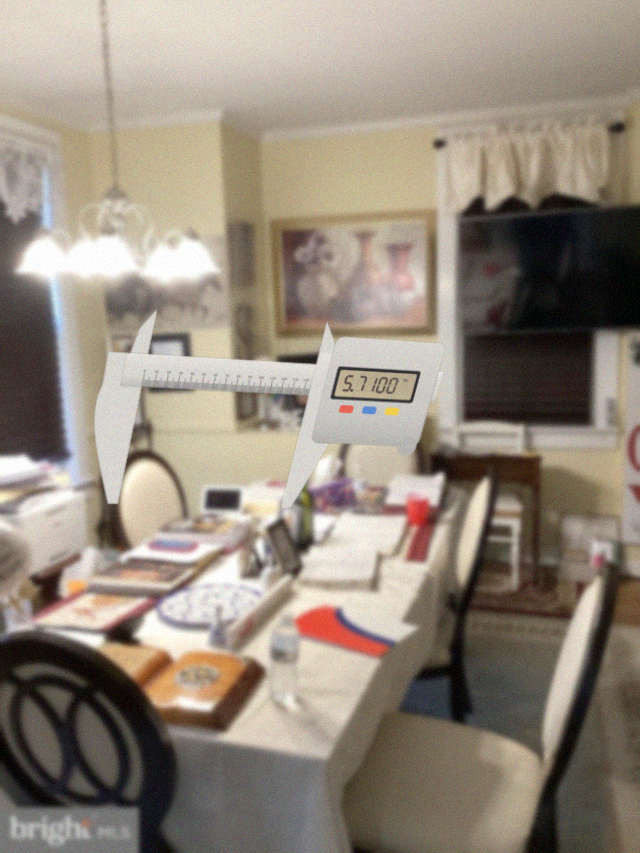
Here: **5.7100** in
